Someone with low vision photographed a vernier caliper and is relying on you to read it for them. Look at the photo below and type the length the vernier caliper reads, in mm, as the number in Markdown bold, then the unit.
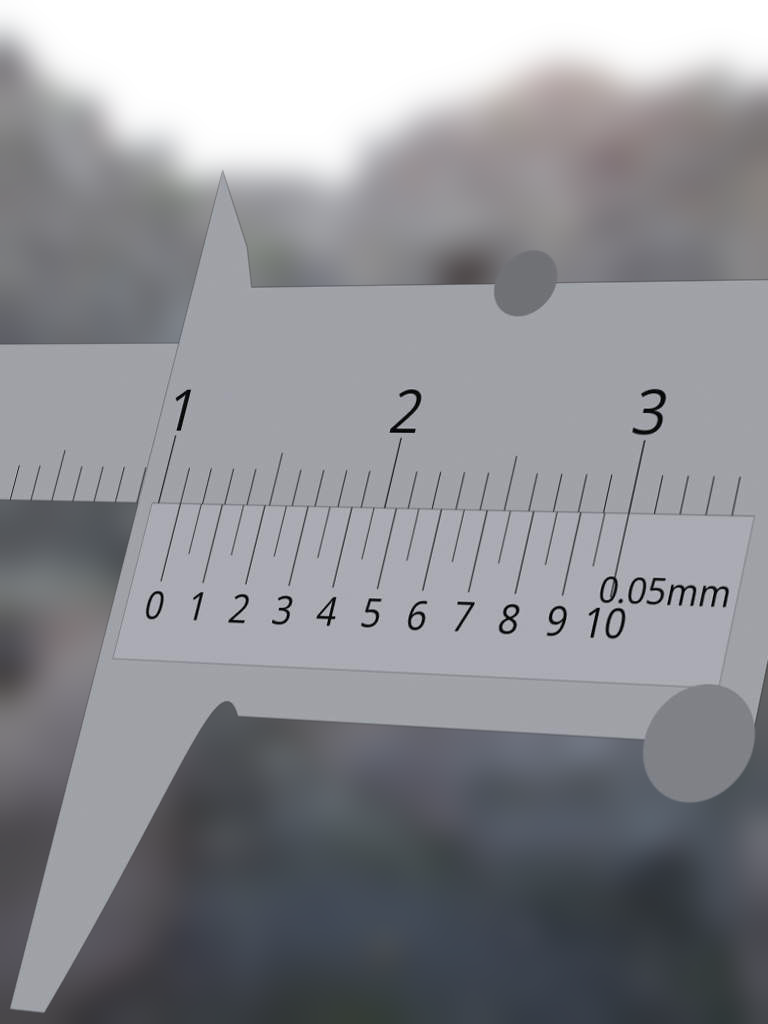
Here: **11.0** mm
